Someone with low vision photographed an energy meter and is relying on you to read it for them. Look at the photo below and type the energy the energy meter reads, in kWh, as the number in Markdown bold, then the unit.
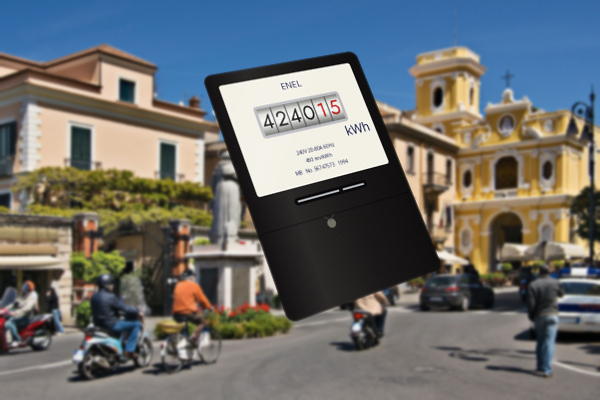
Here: **4240.15** kWh
